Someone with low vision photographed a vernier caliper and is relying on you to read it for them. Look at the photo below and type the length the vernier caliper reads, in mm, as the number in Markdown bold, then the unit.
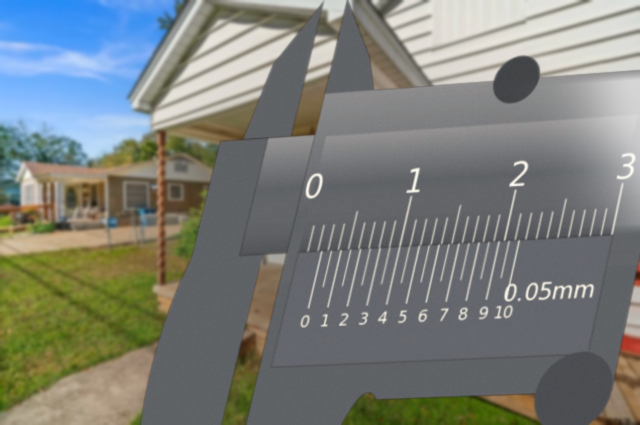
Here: **2.4** mm
